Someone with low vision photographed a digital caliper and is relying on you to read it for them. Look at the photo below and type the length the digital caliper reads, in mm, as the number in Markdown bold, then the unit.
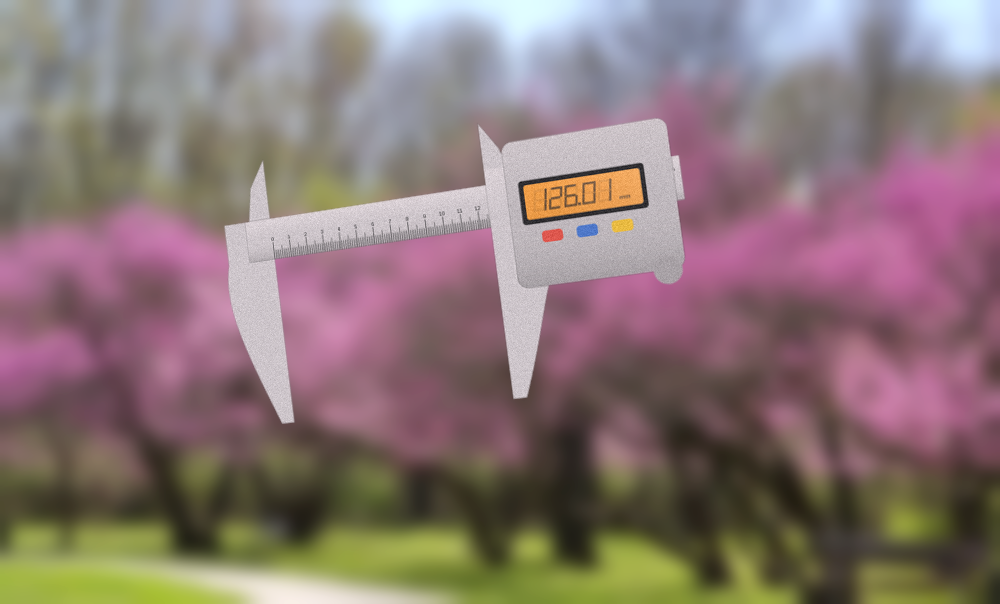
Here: **126.01** mm
